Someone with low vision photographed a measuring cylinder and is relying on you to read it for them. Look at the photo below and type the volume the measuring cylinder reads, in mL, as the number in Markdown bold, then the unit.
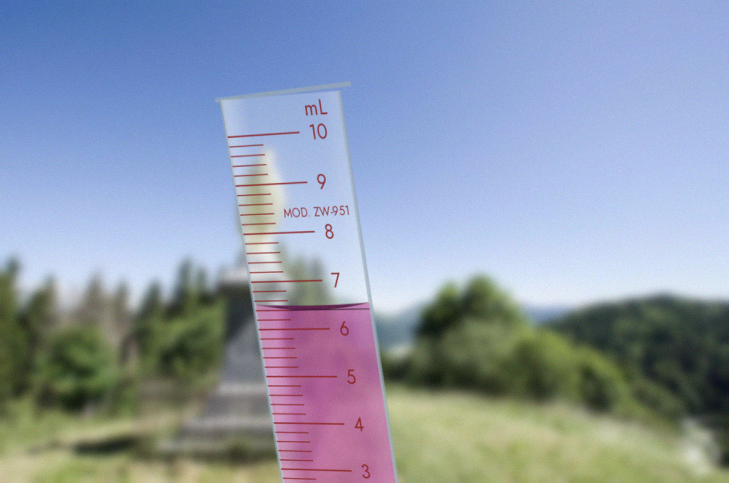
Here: **6.4** mL
